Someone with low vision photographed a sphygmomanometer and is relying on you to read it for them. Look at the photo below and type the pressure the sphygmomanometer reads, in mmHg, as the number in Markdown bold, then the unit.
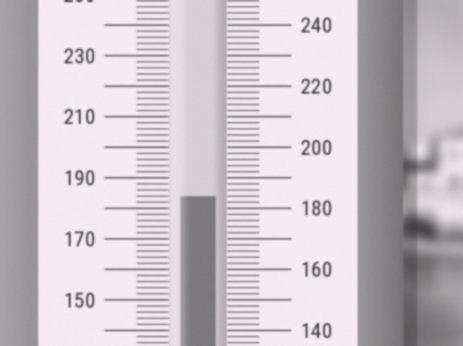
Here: **184** mmHg
